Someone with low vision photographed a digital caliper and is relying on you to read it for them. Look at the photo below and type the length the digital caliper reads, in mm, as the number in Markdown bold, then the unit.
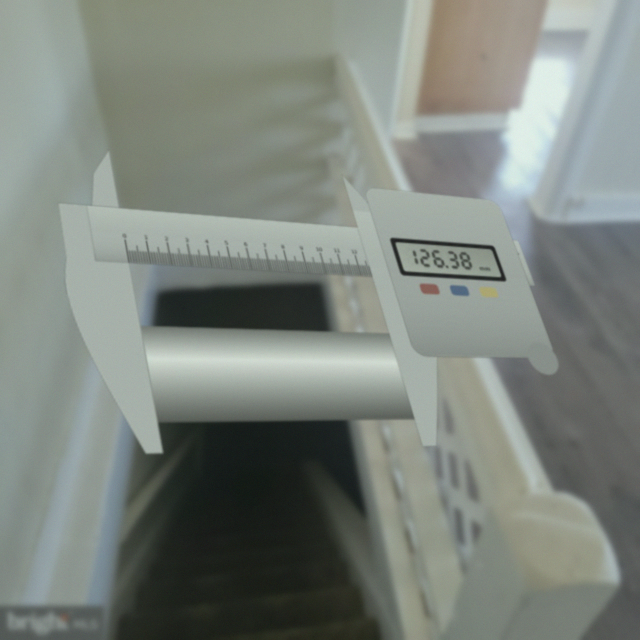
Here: **126.38** mm
